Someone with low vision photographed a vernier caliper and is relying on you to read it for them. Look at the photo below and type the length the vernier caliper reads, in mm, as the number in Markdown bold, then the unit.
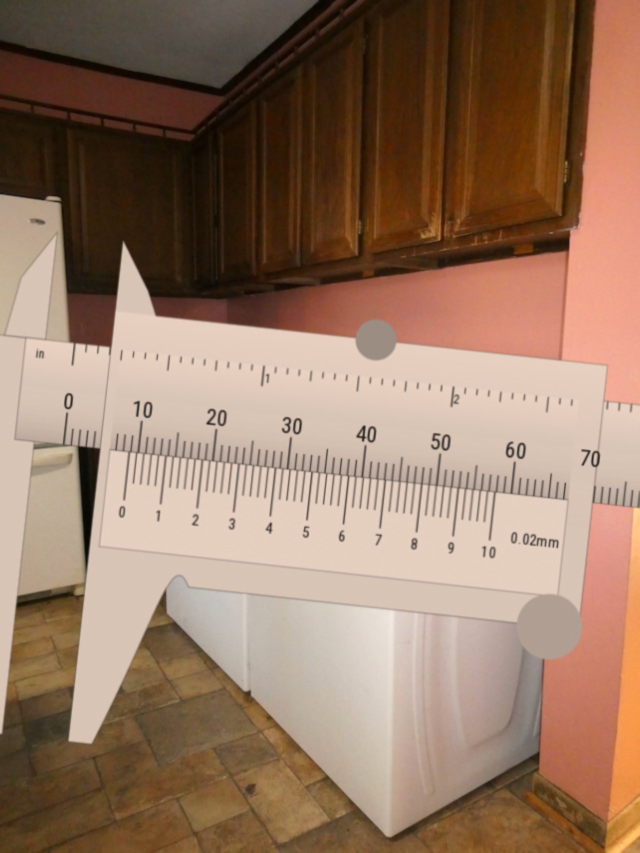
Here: **8.8** mm
